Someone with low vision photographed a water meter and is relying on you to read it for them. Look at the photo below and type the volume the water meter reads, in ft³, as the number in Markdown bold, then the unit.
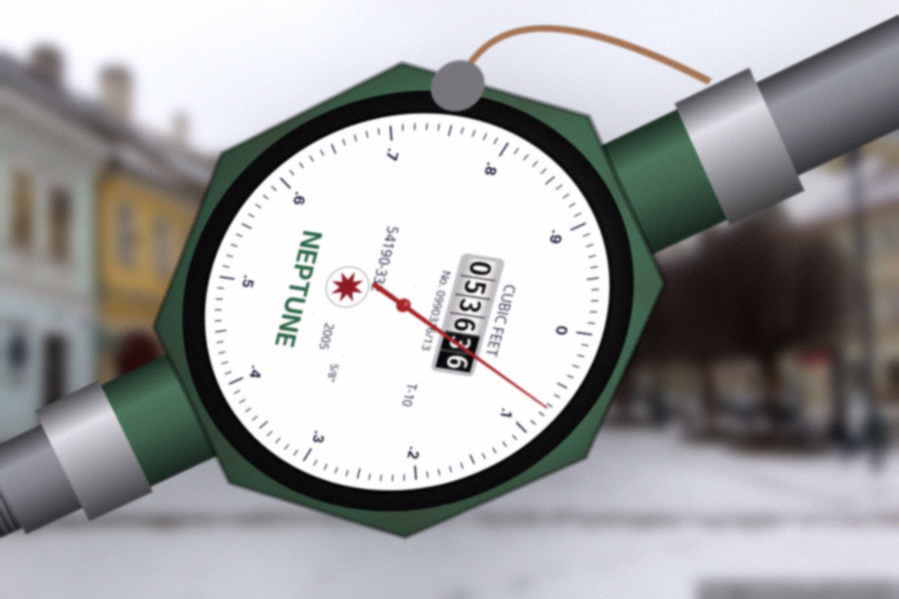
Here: **53636.07** ft³
